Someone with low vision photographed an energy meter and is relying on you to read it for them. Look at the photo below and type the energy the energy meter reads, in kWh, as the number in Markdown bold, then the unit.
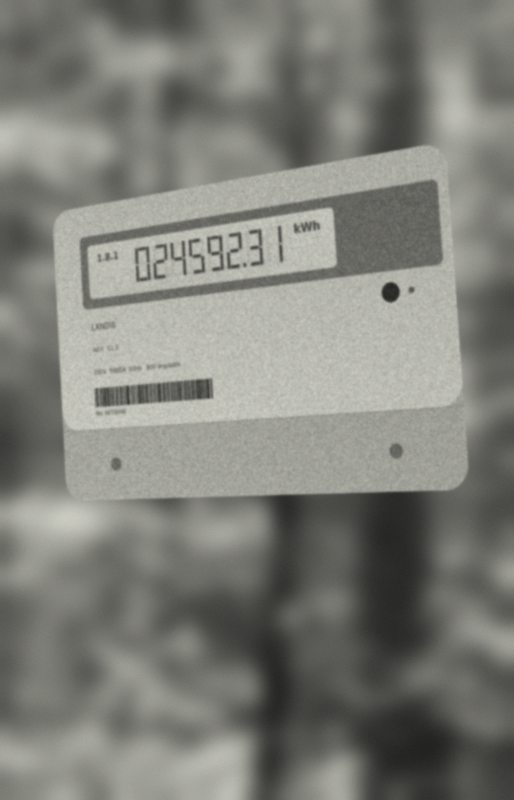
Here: **24592.31** kWh
